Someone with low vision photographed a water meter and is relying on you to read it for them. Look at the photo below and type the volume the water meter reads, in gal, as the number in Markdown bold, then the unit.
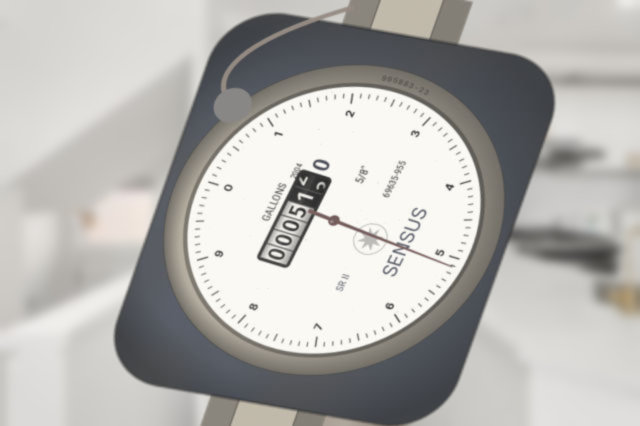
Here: **5125.1** gal
